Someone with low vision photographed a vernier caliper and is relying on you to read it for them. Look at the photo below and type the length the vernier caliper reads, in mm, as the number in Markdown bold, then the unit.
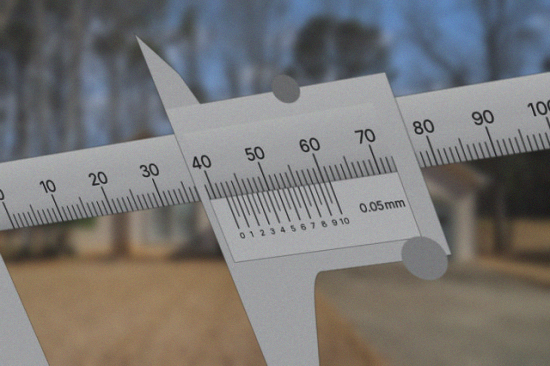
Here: **42.0** mm
